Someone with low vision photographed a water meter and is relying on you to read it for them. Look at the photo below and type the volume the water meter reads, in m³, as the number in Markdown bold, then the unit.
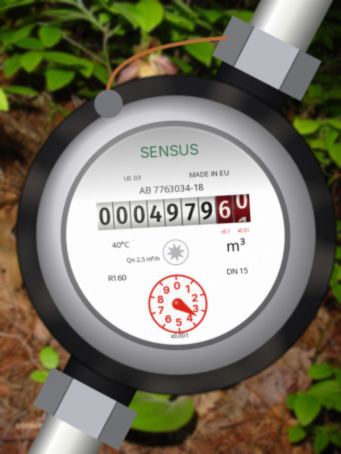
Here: **4979.603** m³
